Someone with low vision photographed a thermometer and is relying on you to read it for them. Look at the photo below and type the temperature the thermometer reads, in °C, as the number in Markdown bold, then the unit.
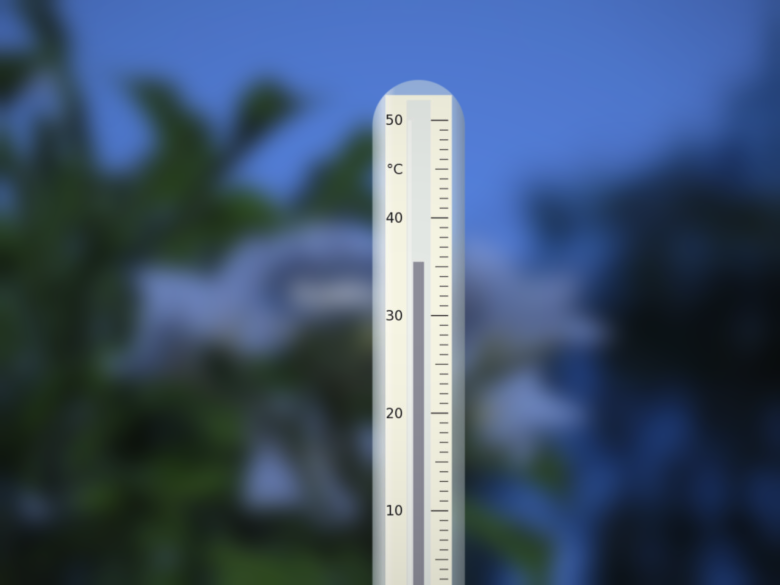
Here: **35.5** °C
